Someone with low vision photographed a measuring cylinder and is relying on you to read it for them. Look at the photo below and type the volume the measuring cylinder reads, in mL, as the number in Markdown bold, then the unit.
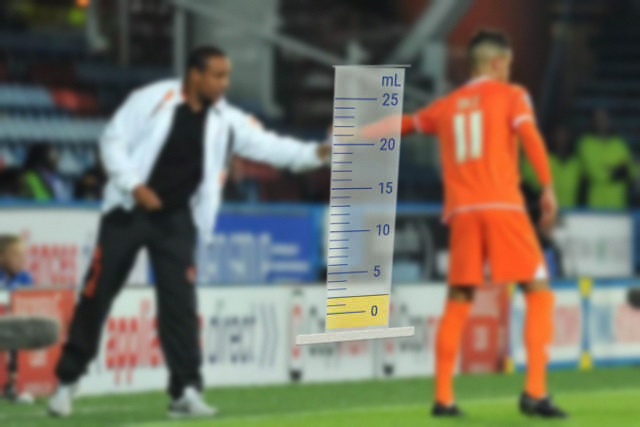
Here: **2** mL
